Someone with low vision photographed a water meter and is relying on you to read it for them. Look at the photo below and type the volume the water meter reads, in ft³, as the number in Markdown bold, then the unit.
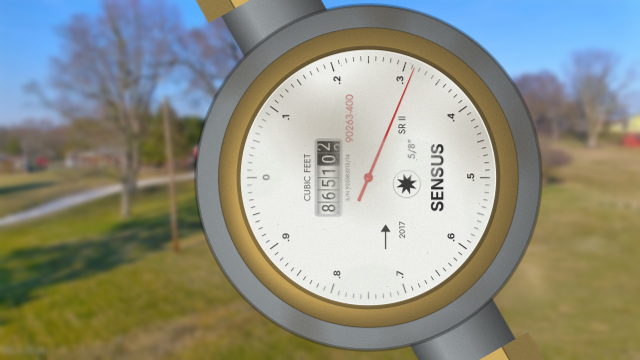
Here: **865102.31** ft³
